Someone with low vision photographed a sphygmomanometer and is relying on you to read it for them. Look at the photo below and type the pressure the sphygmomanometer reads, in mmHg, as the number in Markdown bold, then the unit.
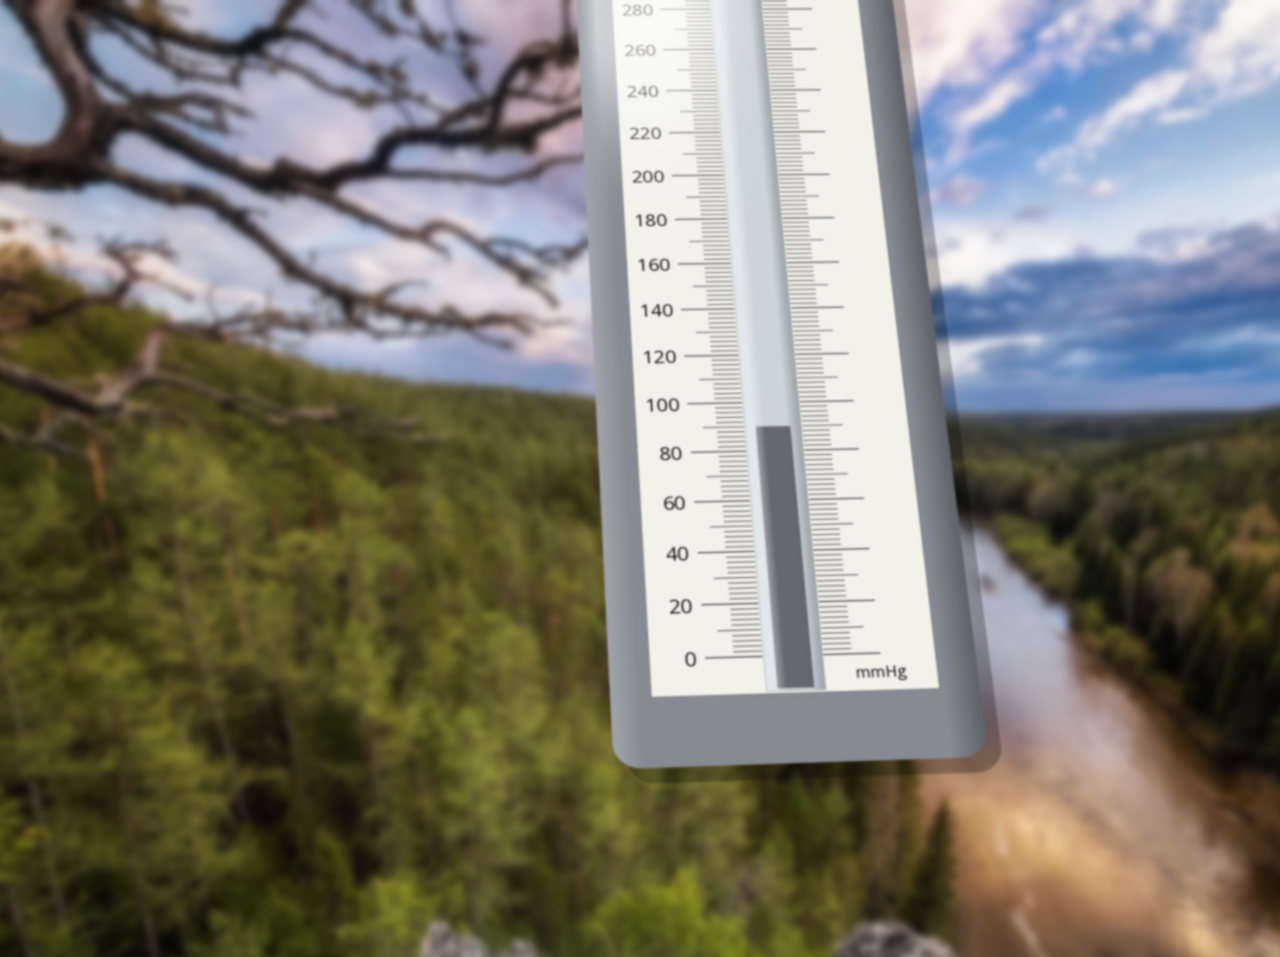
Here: **90** mmHg
